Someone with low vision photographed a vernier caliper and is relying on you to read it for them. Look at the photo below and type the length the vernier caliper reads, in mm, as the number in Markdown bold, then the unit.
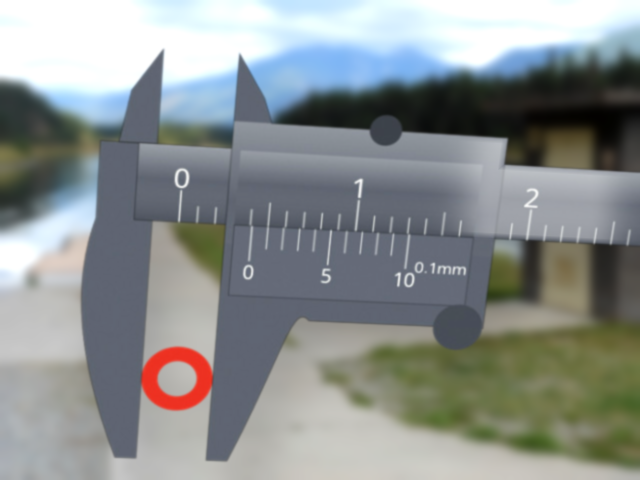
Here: **4.1** mm
